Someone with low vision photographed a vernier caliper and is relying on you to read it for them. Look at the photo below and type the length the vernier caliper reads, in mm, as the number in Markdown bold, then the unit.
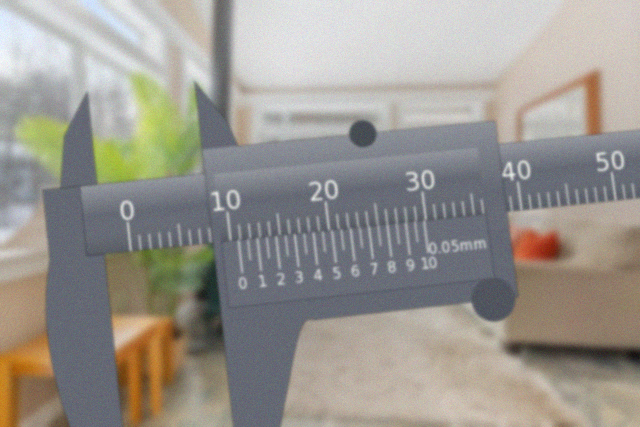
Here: **10.8** mm
